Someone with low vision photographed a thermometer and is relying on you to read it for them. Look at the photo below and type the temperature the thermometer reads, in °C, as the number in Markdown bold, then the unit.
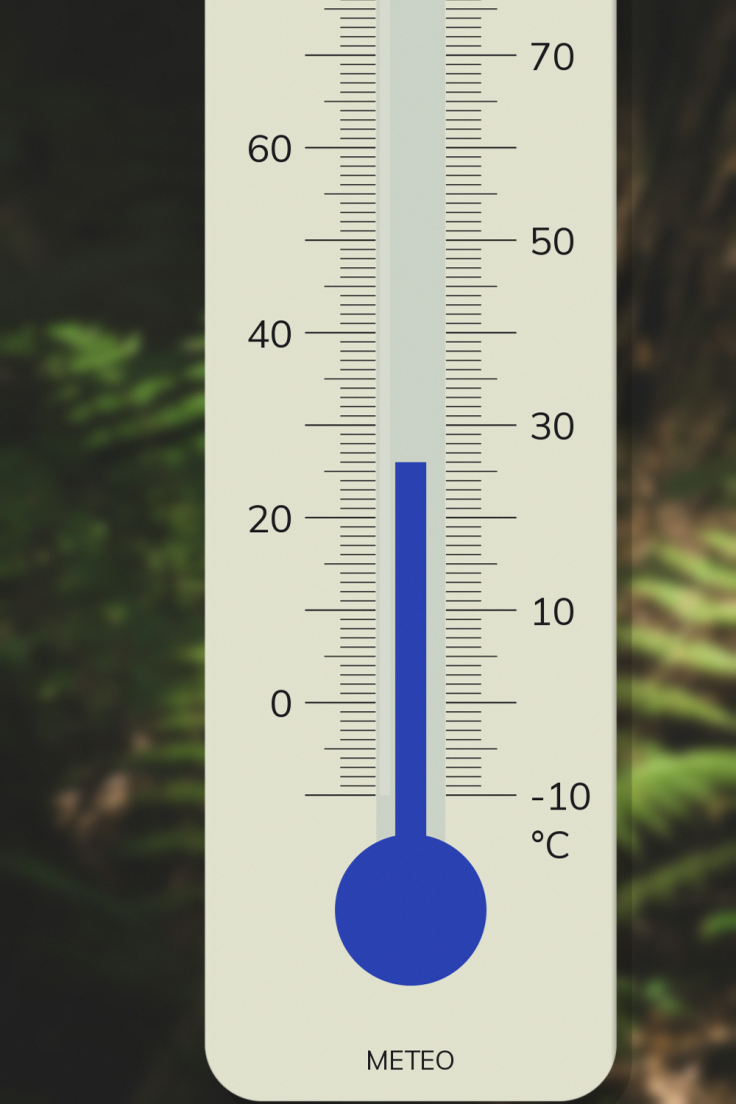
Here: **26** °C
